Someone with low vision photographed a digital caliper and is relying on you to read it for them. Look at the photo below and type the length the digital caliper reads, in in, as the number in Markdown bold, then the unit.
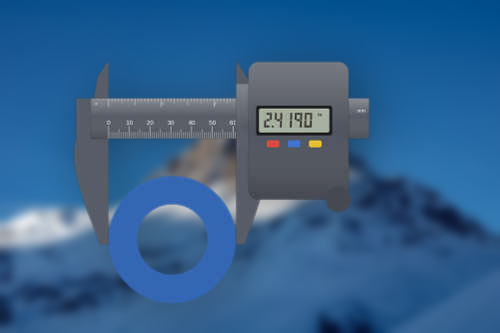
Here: **2.4190** in
